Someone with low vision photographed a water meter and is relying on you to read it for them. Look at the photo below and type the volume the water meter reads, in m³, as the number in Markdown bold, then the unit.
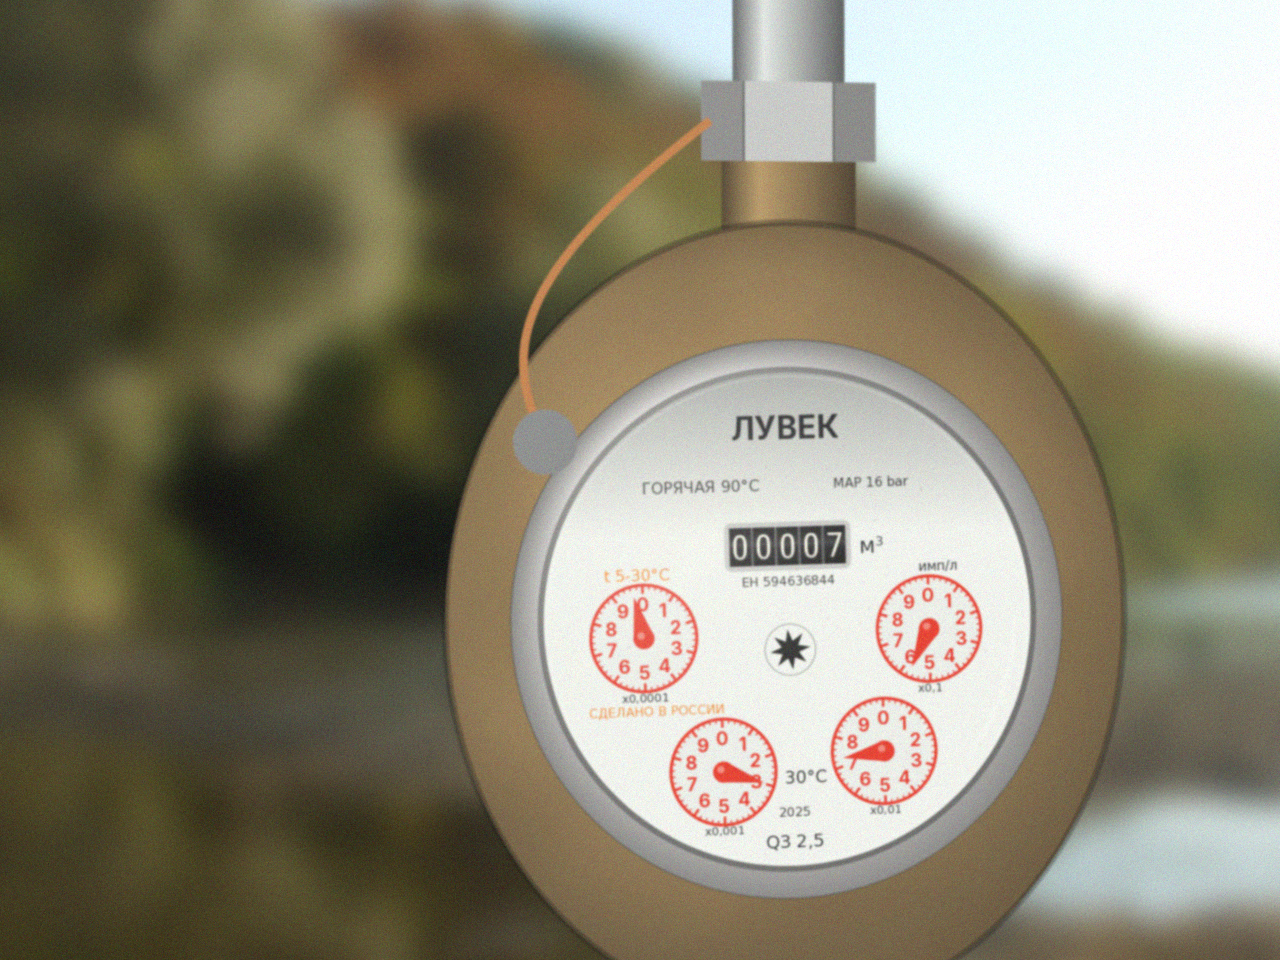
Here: **7.5729** m³
